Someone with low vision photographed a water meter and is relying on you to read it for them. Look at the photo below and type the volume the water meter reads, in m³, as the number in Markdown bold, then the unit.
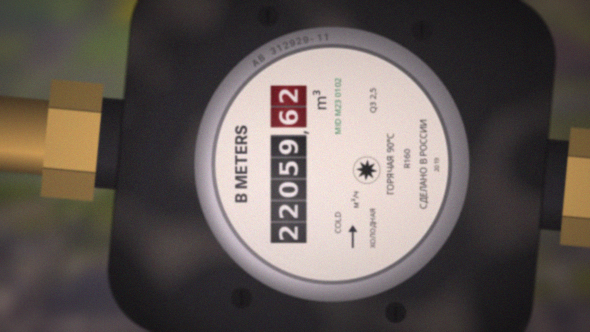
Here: **22059.62** m³
